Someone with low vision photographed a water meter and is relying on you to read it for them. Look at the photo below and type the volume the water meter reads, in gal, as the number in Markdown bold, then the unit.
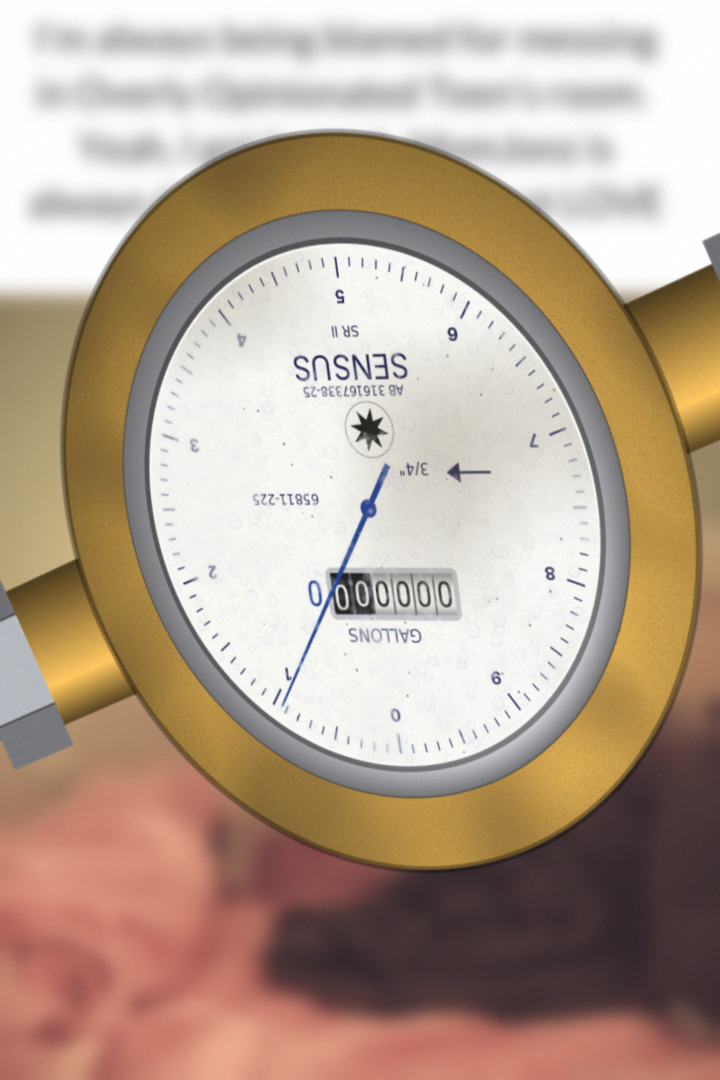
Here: **0.9** gal
